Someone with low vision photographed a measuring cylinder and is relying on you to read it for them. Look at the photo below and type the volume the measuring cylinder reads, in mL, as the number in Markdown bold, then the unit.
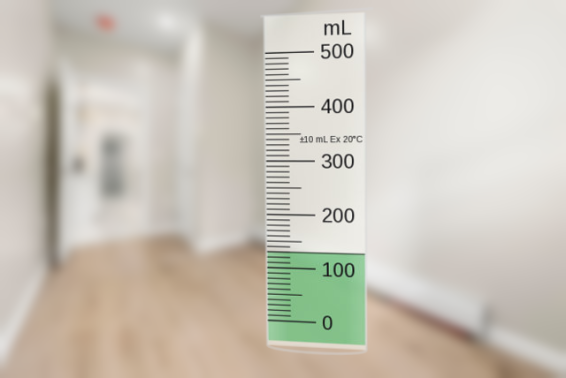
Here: **130** mL
